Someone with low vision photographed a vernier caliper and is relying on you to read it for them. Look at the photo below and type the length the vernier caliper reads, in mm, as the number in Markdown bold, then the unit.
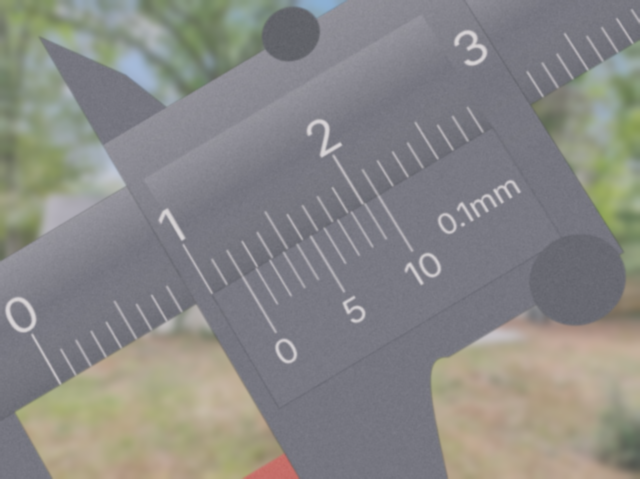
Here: **12.0** mm
